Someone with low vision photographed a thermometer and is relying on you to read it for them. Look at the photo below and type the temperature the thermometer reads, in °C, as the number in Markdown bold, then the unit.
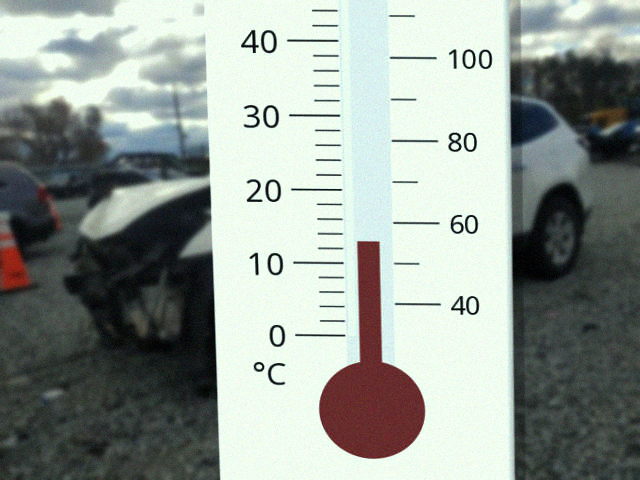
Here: **13** °C
